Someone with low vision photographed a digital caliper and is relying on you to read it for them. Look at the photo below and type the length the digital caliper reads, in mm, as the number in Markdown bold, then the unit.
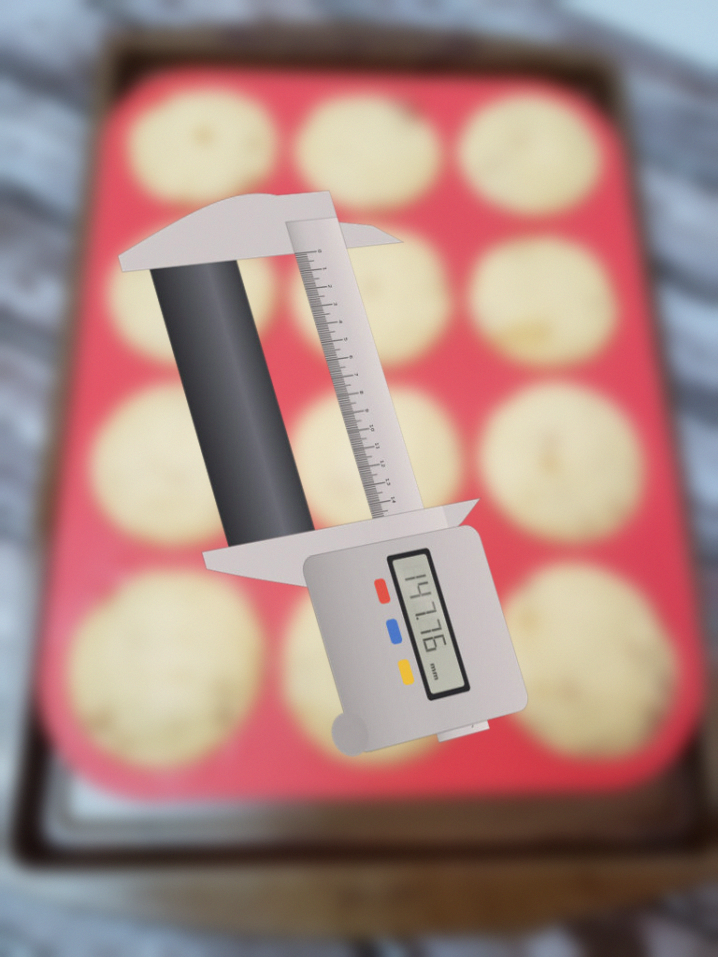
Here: **147.76** mm
